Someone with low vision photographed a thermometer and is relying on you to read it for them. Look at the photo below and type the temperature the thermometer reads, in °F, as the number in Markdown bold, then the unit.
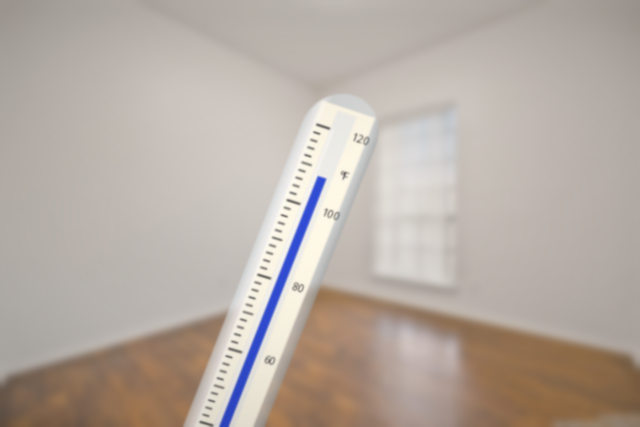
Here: **108** °F
